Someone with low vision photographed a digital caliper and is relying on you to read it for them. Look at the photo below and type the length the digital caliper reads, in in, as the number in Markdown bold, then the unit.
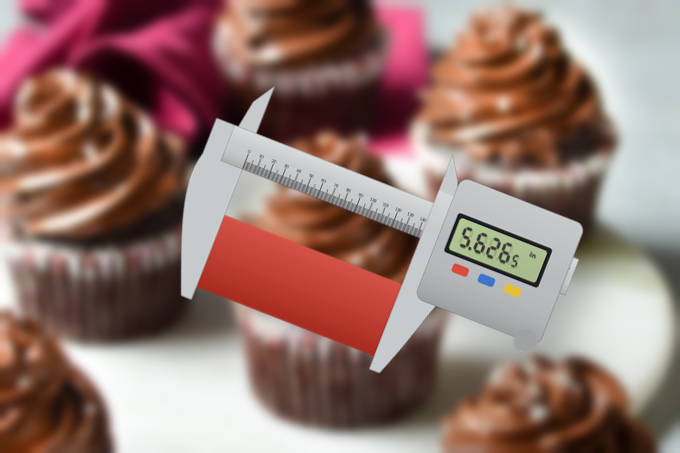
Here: **5.6265** in
